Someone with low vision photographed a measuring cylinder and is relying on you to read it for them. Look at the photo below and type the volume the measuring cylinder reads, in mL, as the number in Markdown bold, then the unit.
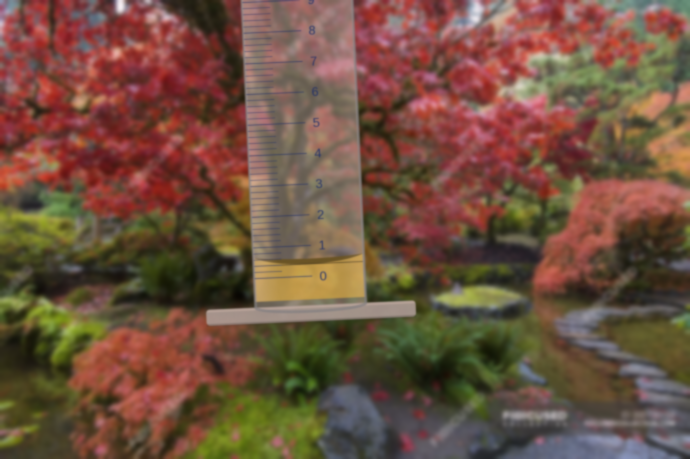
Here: **0.4** mL
